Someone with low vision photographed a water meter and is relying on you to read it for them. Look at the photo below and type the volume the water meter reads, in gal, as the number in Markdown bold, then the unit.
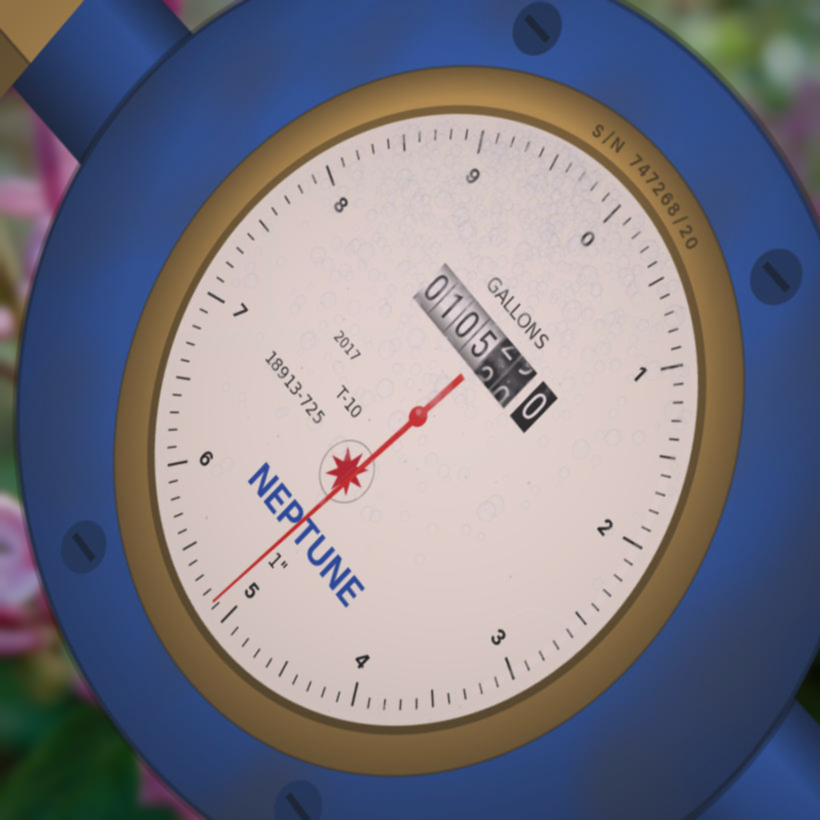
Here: **105295.1** gal
